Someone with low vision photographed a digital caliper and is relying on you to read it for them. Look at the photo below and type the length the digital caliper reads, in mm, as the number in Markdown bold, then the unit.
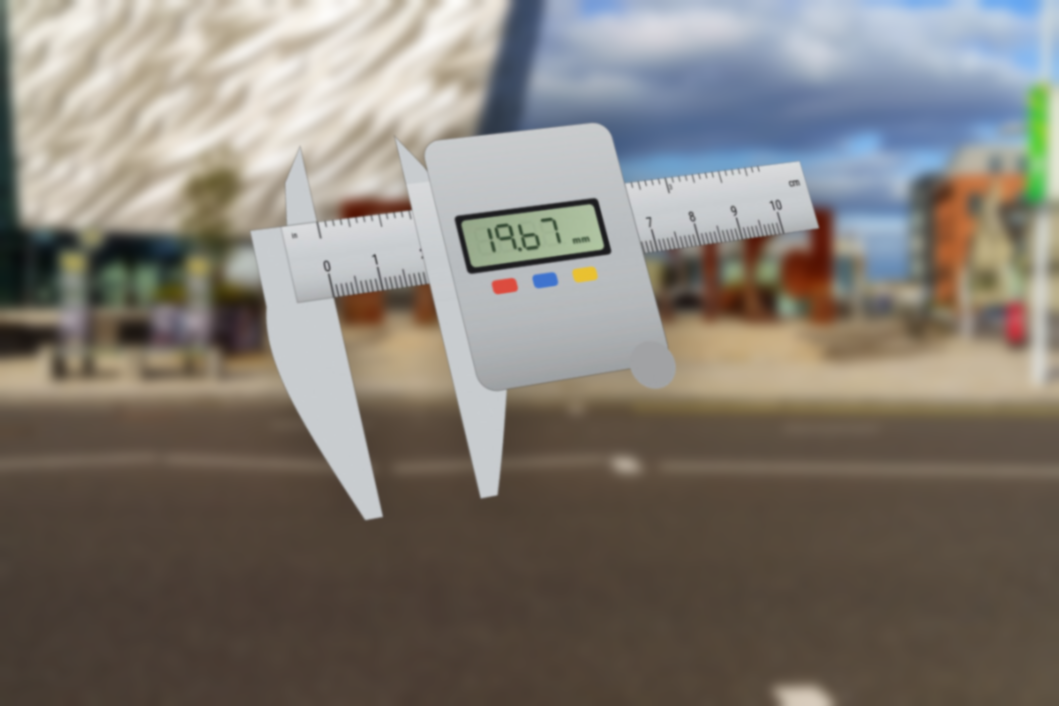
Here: **19.67** mm
